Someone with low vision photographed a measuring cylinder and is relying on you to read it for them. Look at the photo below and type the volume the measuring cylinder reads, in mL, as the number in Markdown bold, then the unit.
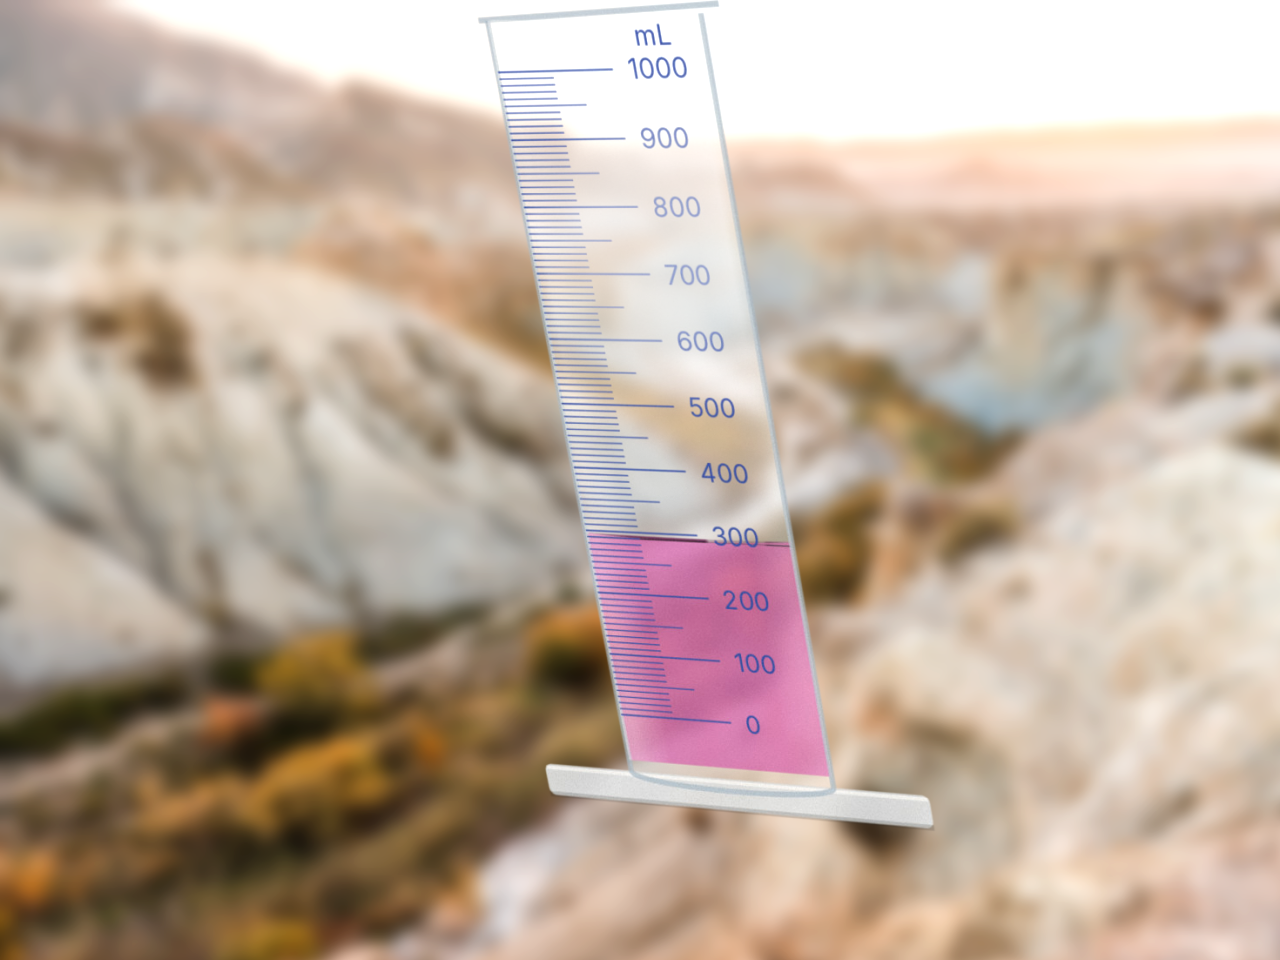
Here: **290** mL
